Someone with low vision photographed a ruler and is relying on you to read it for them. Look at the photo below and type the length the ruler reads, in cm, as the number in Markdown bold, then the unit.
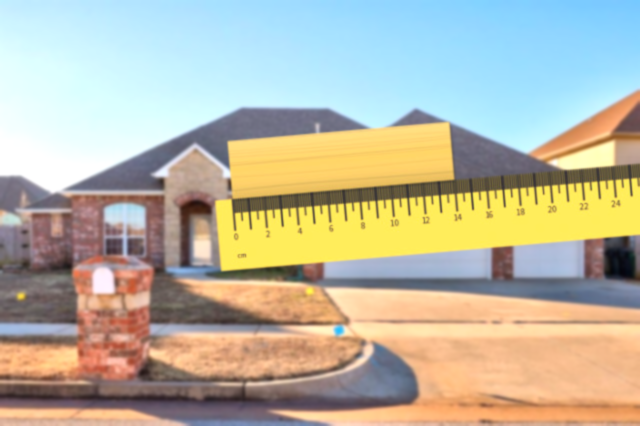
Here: **14** cm
